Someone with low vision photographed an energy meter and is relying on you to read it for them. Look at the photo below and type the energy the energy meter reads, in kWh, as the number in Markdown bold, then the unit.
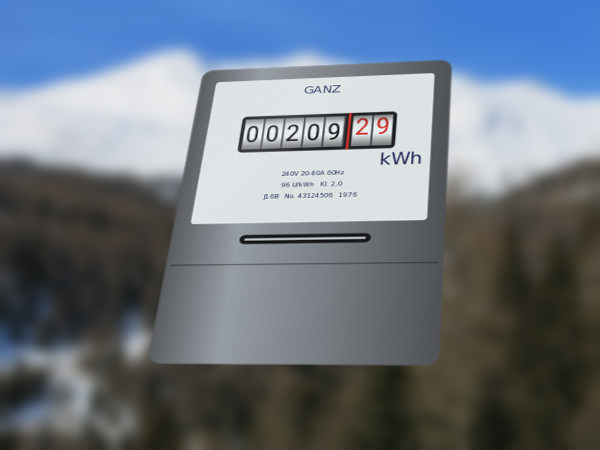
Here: **209.29** kWh
